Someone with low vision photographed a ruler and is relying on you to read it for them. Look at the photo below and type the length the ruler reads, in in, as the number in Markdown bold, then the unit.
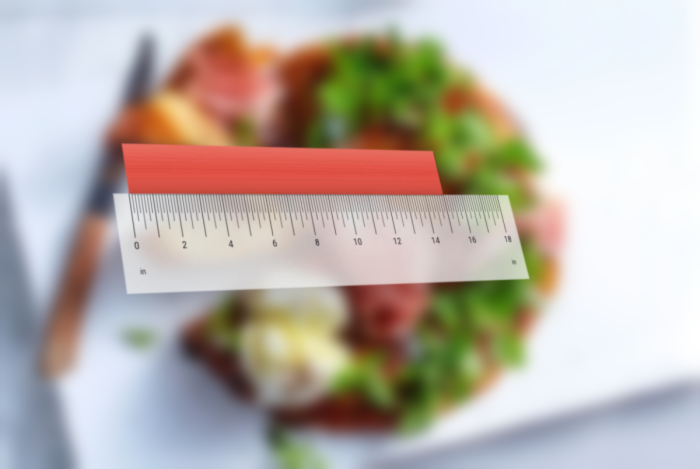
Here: **15** in
